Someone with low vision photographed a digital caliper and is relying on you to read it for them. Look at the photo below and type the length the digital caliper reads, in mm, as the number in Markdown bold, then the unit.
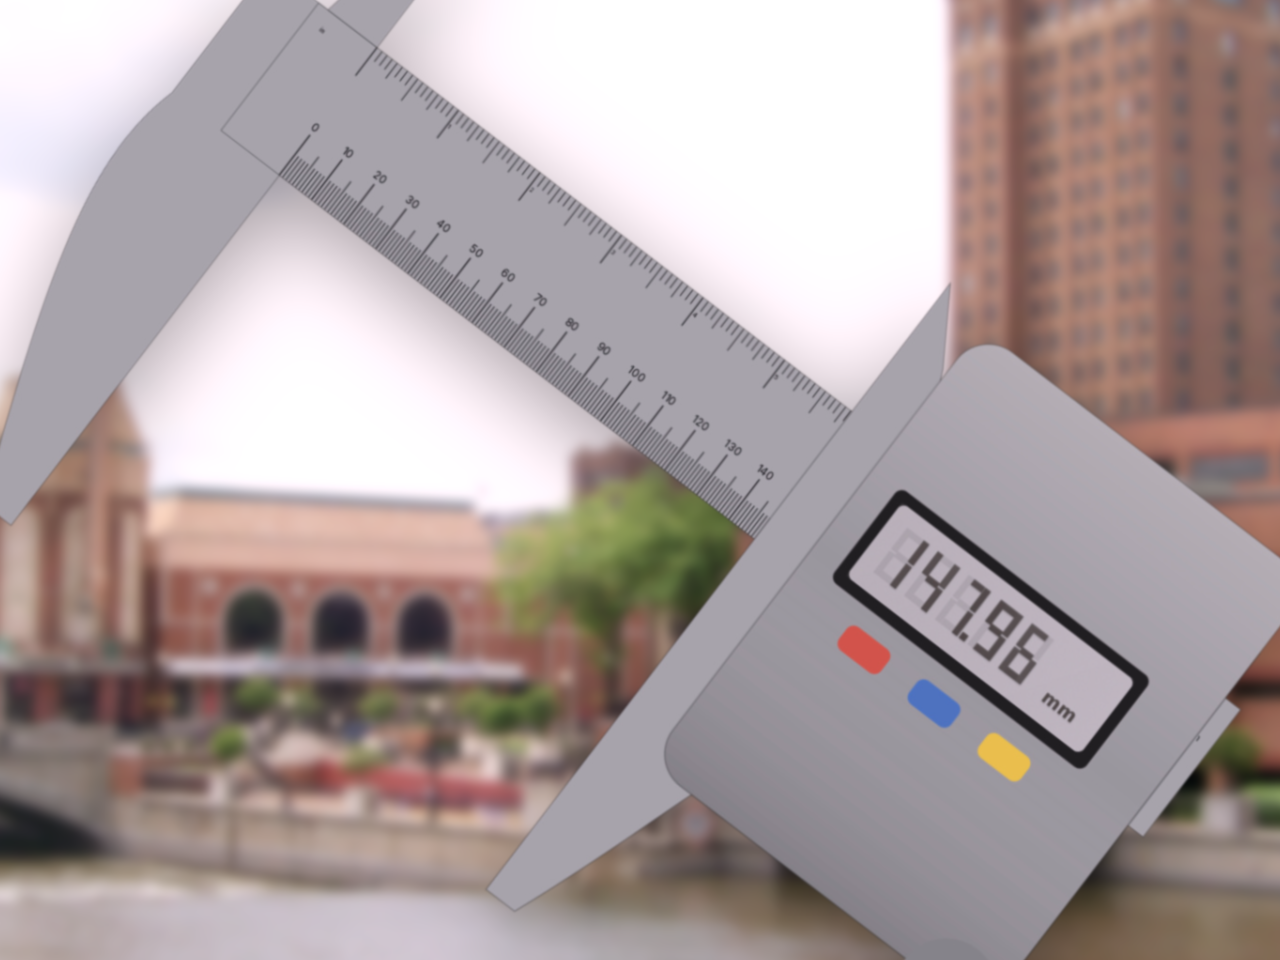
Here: **147.96** mm
